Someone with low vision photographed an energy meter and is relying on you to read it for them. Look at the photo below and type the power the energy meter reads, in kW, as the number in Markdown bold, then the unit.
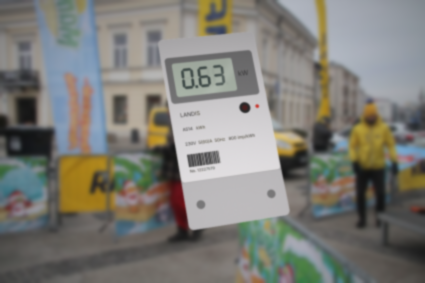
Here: **0.63** kW
